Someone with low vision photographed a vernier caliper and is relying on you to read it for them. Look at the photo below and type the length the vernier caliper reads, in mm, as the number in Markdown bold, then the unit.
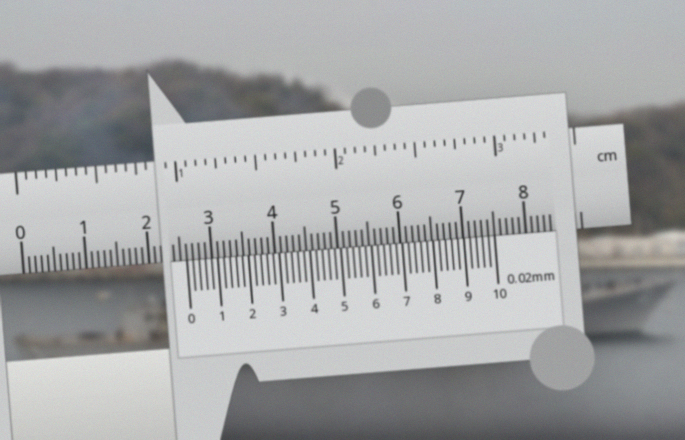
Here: **26.0** mm
